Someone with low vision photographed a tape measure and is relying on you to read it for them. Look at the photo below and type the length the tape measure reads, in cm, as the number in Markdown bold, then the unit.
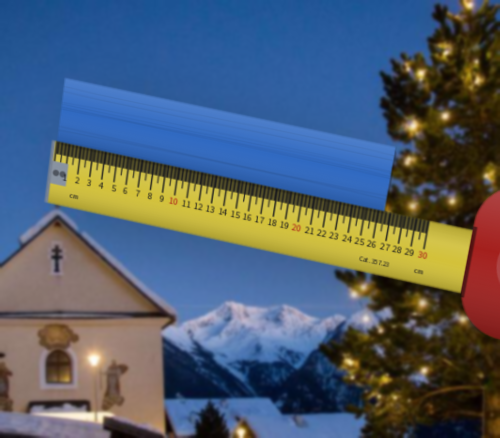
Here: **26.5** cm
